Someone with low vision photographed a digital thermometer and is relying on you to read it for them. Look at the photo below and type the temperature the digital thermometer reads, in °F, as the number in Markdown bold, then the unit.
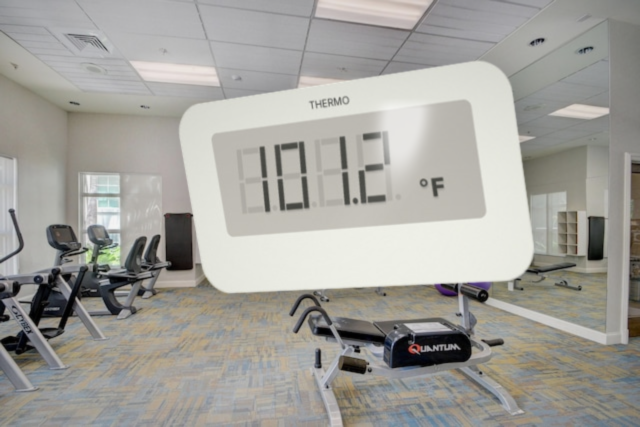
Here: **101.2** °F
